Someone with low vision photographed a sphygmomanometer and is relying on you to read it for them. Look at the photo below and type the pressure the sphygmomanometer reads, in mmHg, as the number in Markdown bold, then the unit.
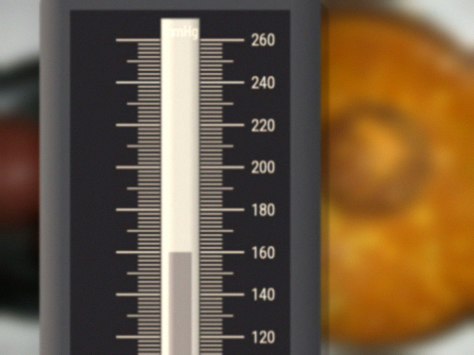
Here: **160** mmHg
